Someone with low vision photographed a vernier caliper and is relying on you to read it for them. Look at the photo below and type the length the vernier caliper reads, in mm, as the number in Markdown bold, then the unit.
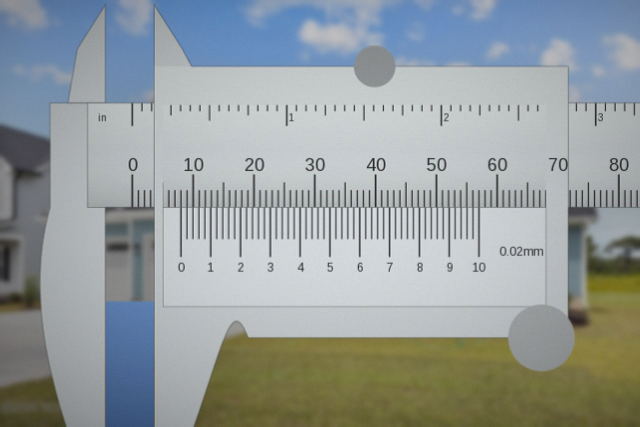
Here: **8.0** mm
